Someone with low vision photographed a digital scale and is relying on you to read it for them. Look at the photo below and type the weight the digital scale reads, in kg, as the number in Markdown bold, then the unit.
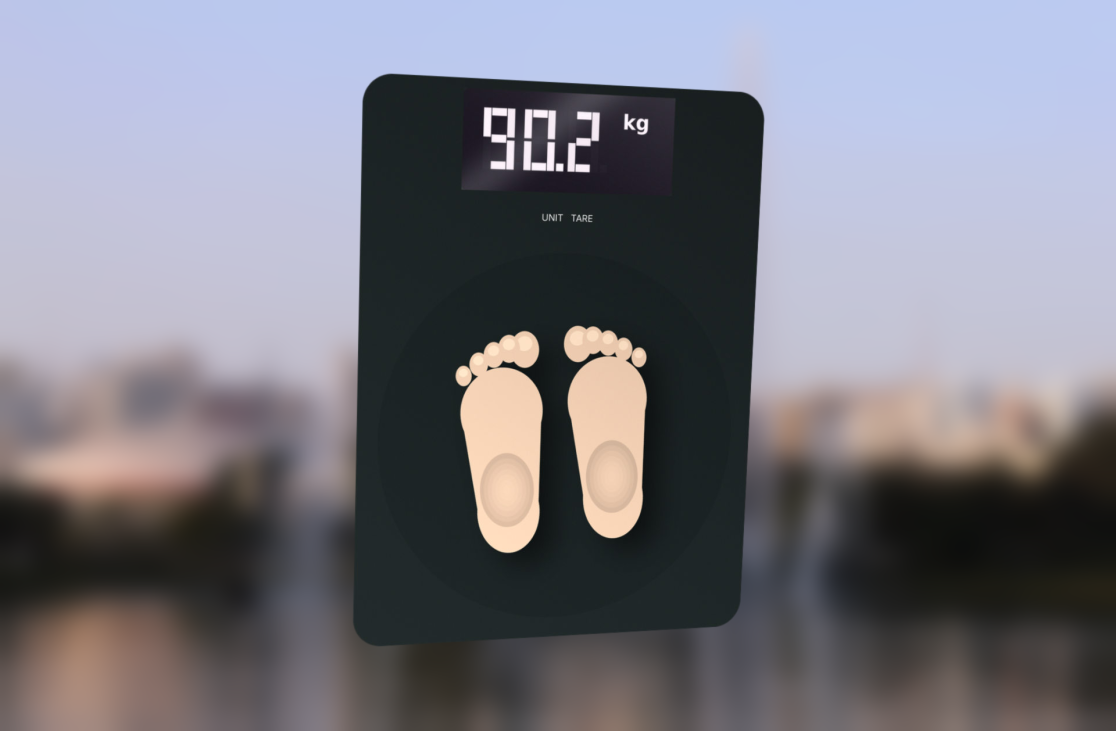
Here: **90.2** kg
